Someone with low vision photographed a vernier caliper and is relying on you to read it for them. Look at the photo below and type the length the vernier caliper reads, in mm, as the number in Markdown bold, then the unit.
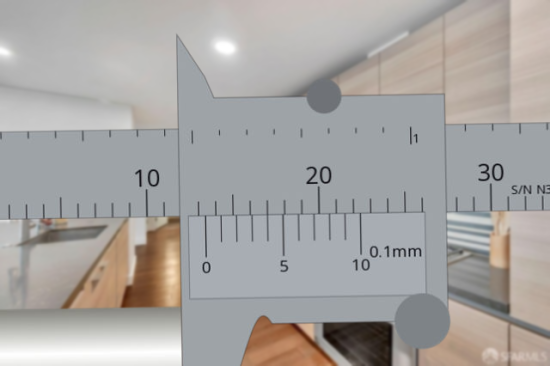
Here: **13.4** mm
